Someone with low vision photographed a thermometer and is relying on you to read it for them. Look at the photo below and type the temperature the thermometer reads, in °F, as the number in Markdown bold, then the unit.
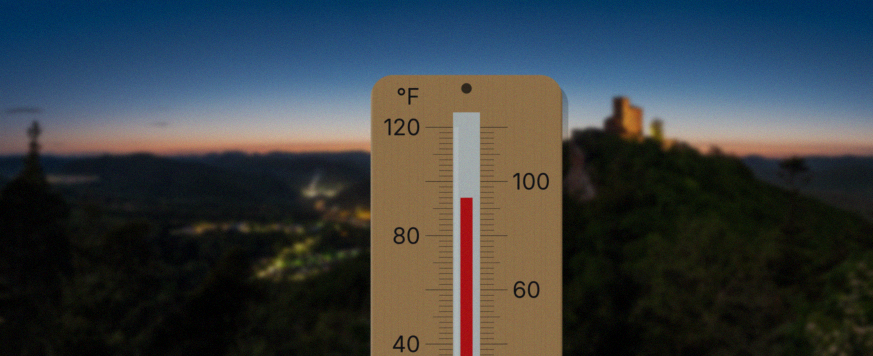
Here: **94** °F
